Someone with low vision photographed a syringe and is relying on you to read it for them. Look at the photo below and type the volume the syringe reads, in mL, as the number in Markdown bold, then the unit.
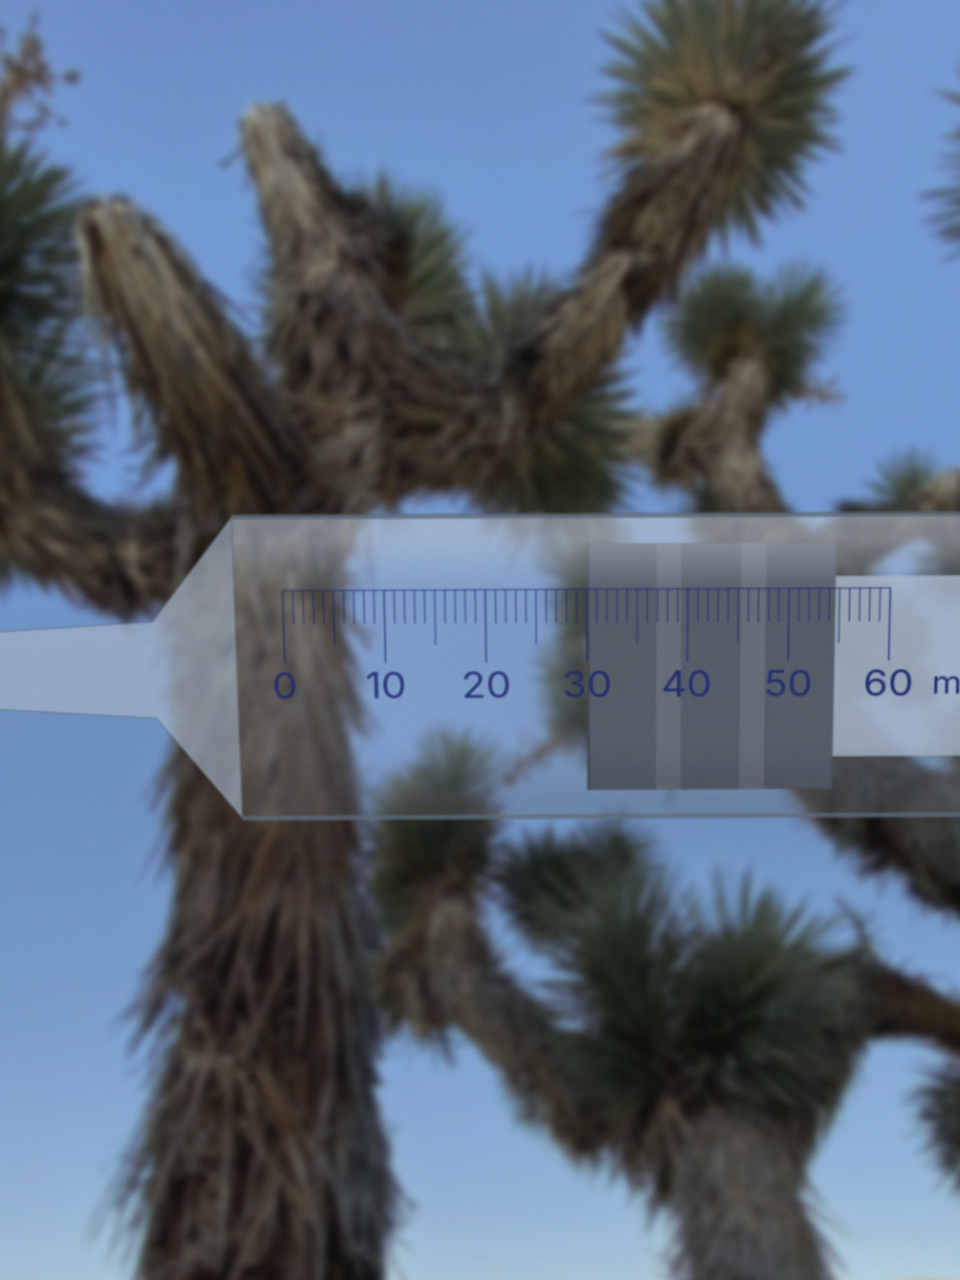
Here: **30** mL
